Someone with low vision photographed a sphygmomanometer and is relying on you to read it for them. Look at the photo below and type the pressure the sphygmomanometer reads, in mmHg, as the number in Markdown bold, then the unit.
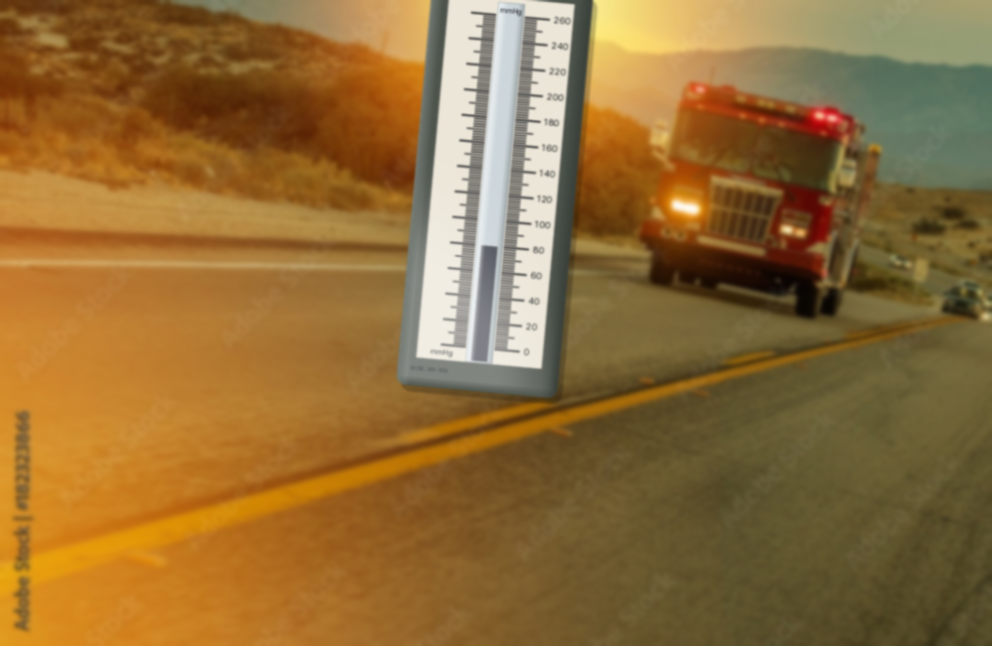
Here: **80** mmHg
